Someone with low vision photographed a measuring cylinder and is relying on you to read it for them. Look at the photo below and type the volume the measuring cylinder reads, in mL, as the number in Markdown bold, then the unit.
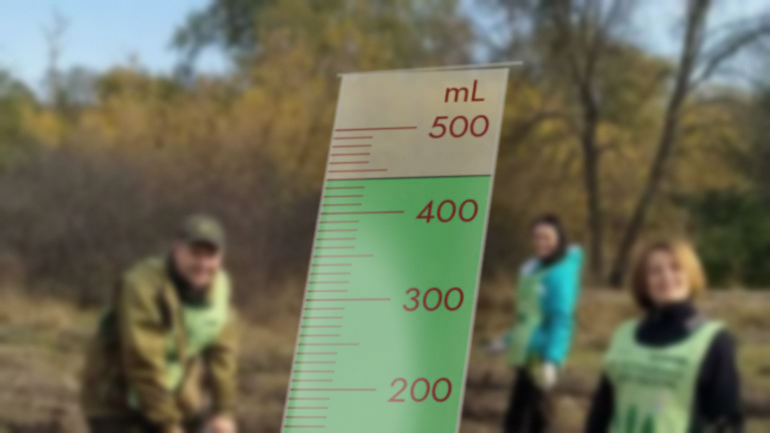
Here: **440** mL
